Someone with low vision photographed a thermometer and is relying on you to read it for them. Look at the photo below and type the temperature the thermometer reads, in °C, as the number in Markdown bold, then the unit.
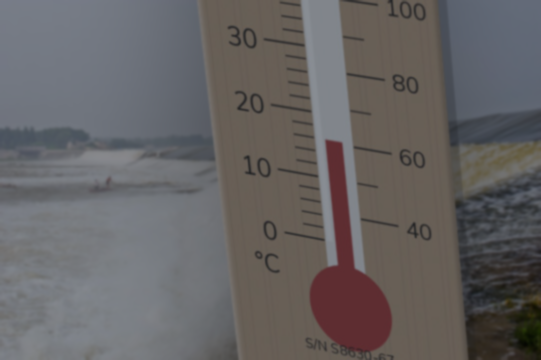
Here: **16** °C
